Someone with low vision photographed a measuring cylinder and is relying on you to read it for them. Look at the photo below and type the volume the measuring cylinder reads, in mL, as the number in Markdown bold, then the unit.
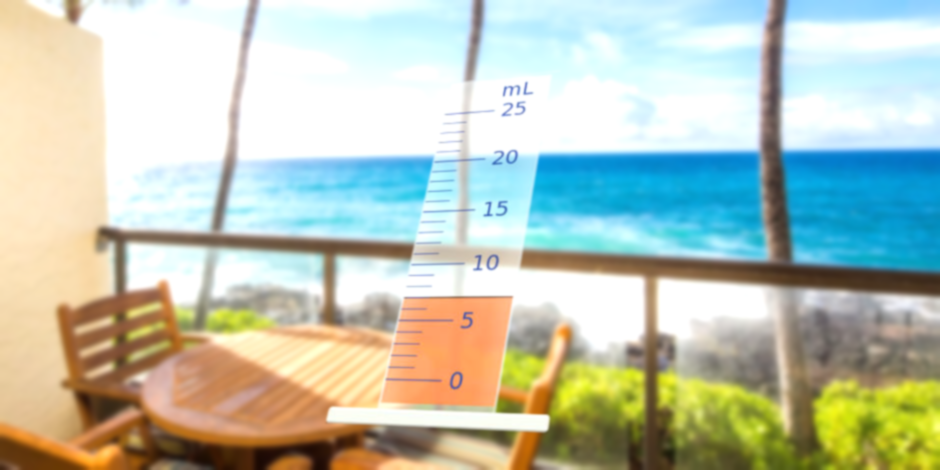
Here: **7** mL
